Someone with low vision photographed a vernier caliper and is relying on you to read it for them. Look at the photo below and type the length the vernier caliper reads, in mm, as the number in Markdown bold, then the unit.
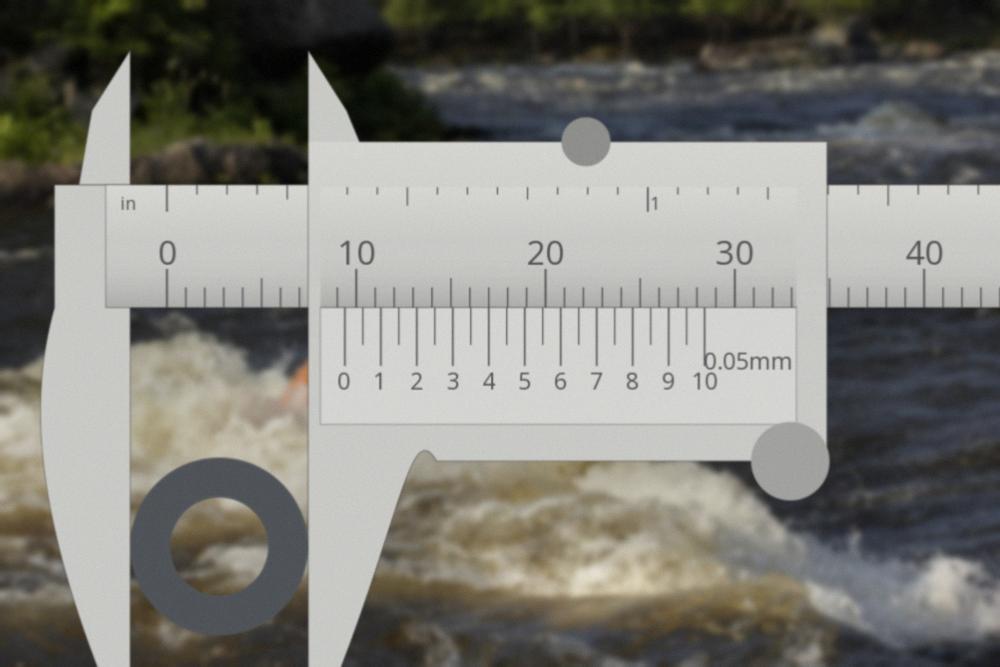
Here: **9.4** mm
